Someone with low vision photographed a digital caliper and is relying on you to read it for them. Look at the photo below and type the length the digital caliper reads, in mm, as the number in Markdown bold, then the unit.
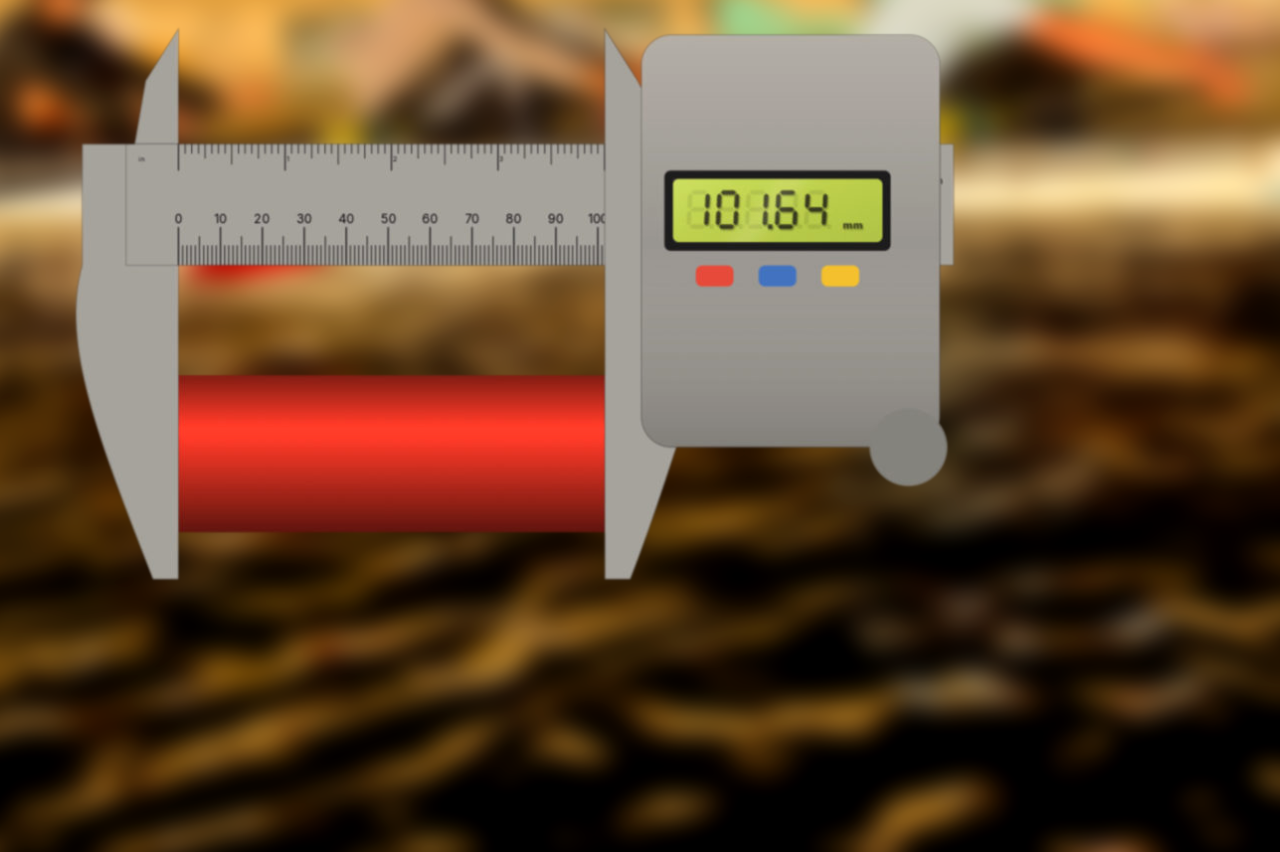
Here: **101.64** mm
